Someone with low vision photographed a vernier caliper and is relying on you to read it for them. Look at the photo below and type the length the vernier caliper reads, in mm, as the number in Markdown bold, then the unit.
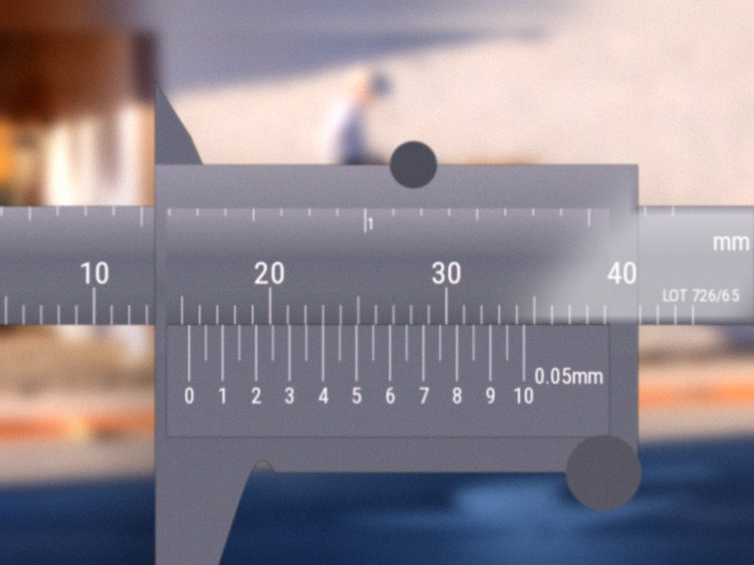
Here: **15.4** mm
